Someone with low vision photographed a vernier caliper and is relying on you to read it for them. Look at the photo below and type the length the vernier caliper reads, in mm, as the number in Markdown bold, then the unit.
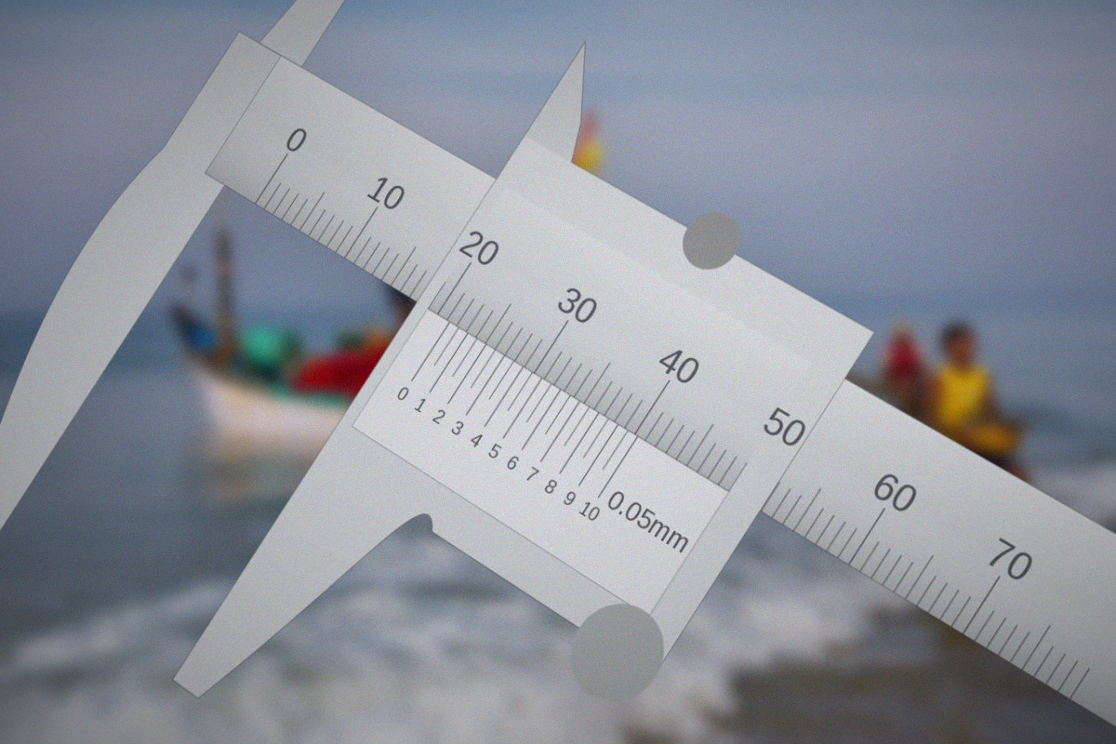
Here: **21.3** mm
